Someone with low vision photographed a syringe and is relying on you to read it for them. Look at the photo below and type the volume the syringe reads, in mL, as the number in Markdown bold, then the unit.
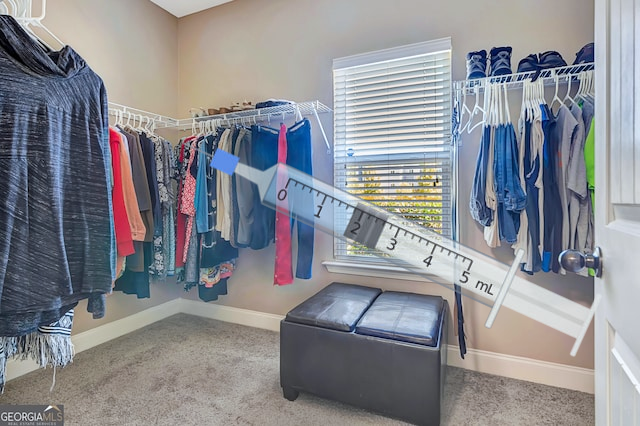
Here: **1.8** mL
